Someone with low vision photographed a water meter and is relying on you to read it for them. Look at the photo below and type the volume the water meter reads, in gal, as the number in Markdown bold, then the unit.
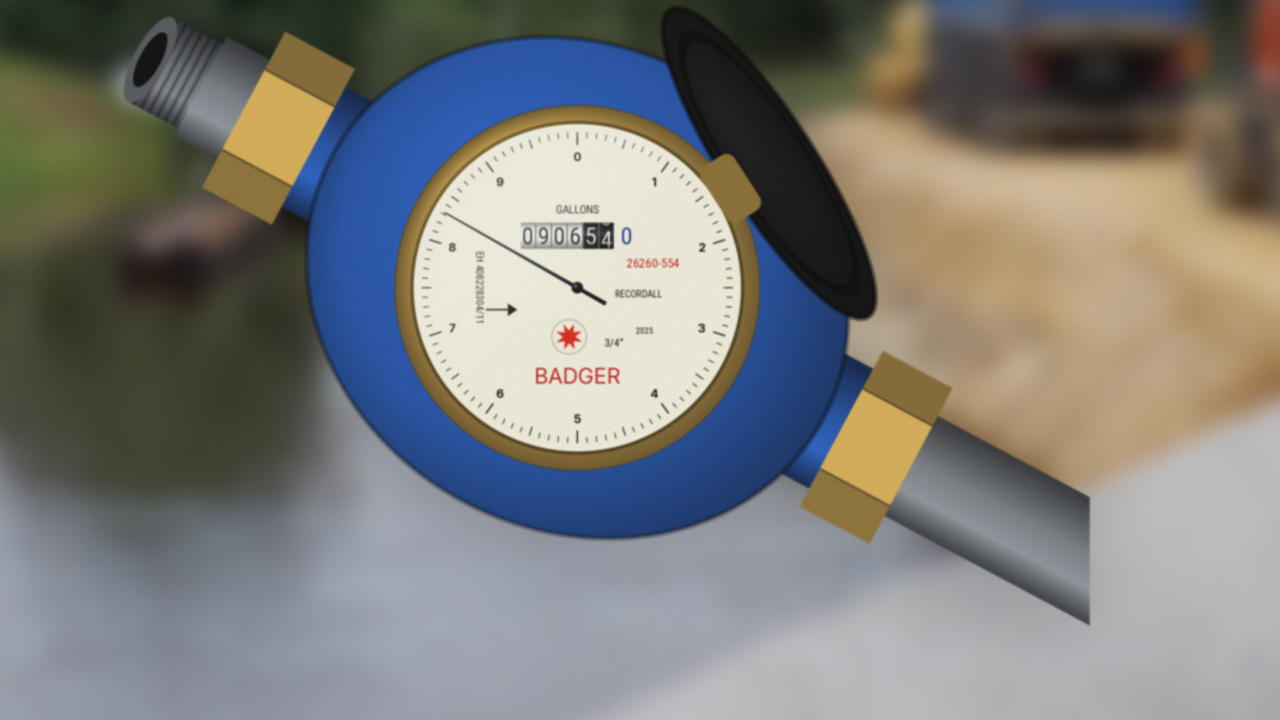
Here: **906538.3** gal
